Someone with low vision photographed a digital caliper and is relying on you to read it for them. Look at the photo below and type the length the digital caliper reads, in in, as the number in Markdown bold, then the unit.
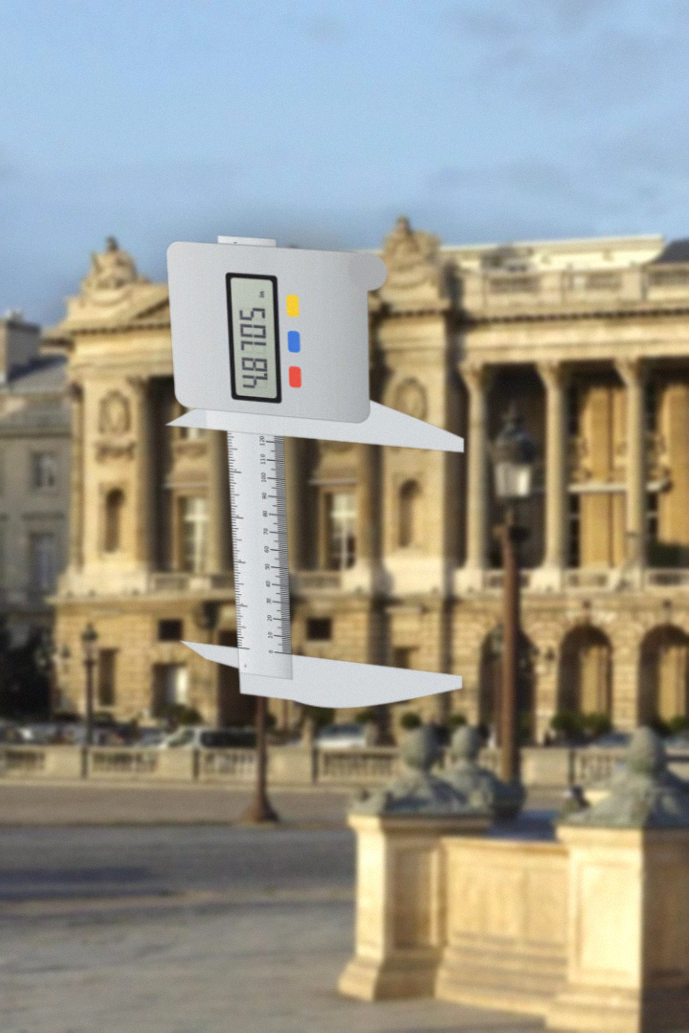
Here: **4.8705** in
